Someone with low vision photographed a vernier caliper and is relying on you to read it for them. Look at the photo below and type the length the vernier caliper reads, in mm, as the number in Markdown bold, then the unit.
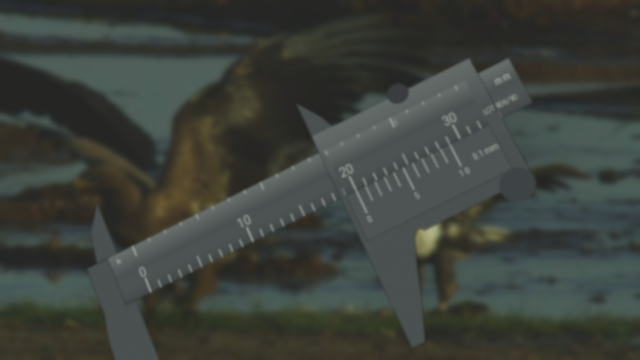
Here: **20.0** mm
